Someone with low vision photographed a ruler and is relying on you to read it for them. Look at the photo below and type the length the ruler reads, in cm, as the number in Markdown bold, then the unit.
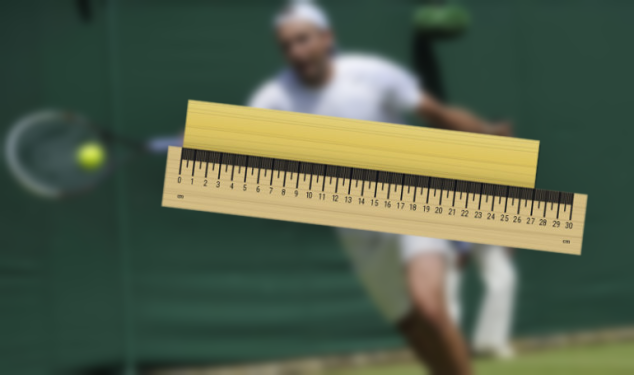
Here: **27** cm
